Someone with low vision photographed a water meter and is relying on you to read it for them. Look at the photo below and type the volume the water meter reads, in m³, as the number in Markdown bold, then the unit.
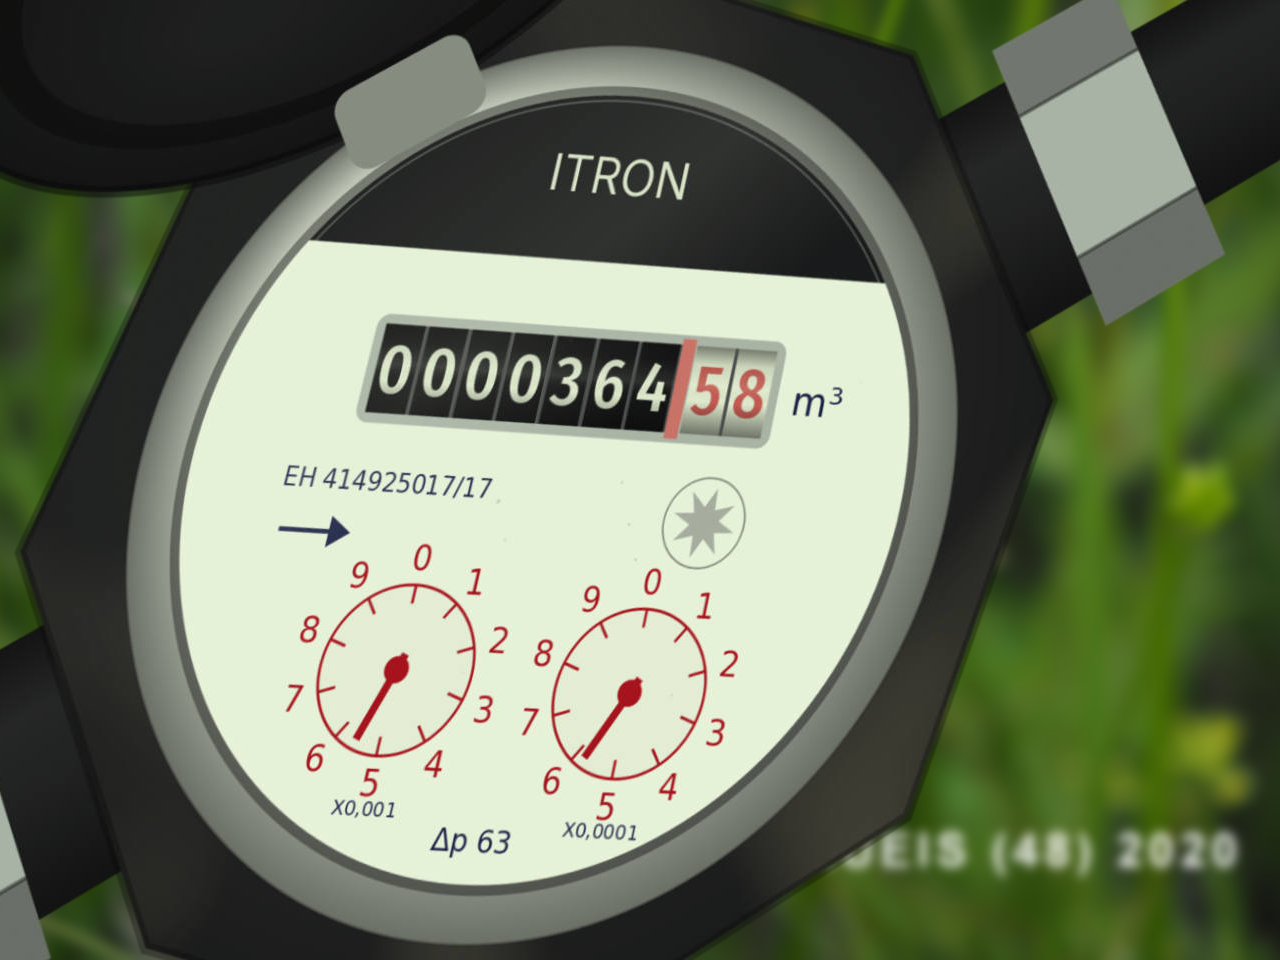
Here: **364.5855** m³
